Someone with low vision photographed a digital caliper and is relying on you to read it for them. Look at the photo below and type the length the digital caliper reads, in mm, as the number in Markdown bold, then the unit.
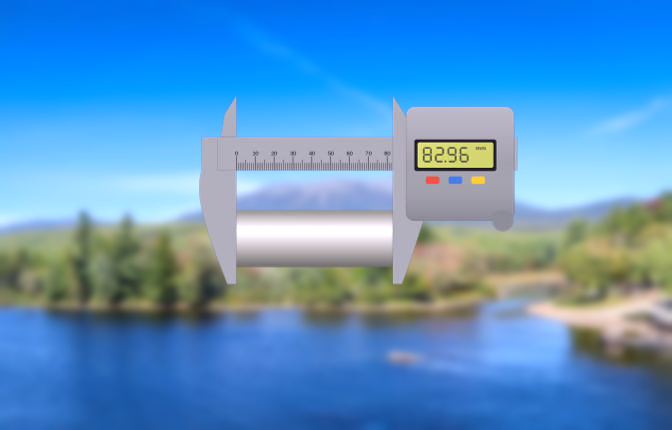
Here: **82.96** mm
